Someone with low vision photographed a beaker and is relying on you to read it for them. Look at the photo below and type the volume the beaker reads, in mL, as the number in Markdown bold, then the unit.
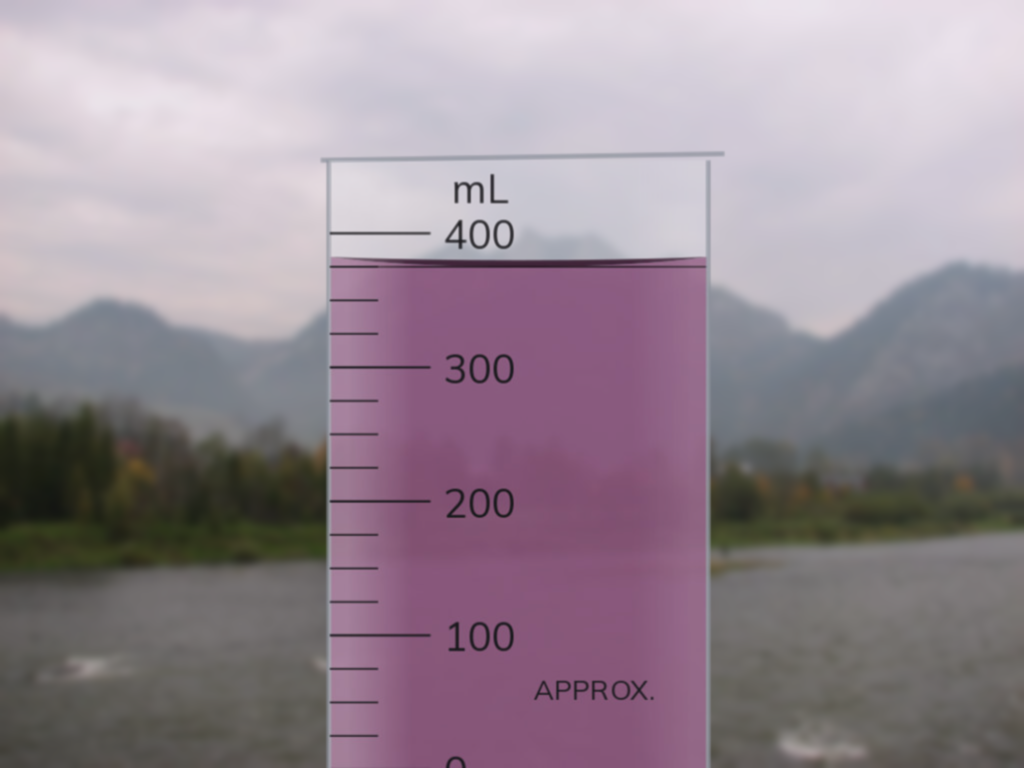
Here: **375** mL
